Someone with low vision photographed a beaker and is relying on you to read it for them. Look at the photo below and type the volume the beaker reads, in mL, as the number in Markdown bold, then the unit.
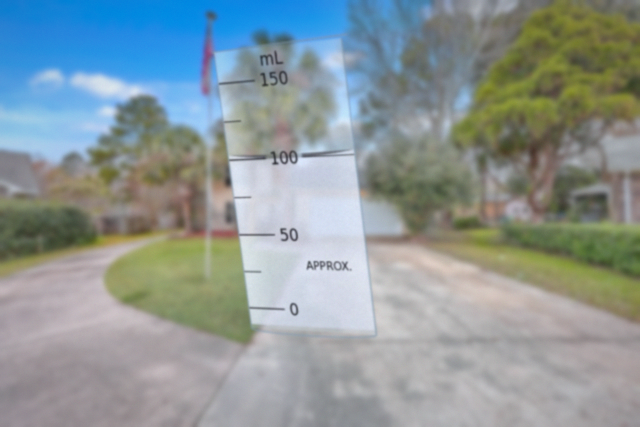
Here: **100** mL
